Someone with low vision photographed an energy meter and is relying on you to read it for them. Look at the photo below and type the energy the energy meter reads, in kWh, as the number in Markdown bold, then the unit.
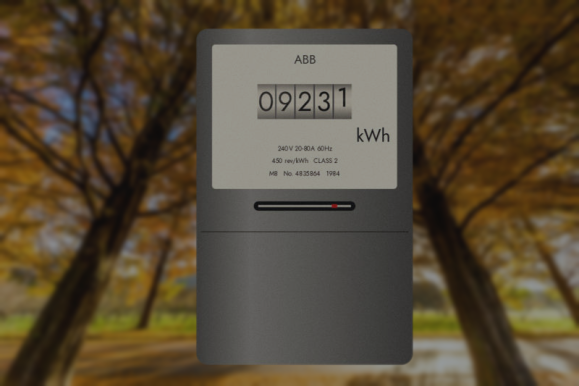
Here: **9231** kWh
